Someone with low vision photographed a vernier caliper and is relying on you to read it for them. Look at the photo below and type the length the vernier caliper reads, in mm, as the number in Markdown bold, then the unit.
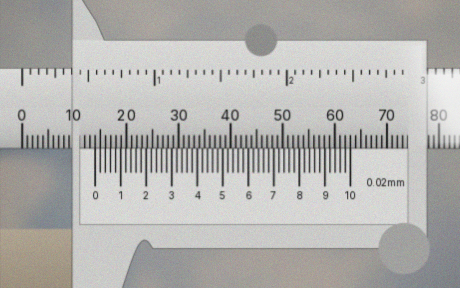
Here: **14.0** mm
